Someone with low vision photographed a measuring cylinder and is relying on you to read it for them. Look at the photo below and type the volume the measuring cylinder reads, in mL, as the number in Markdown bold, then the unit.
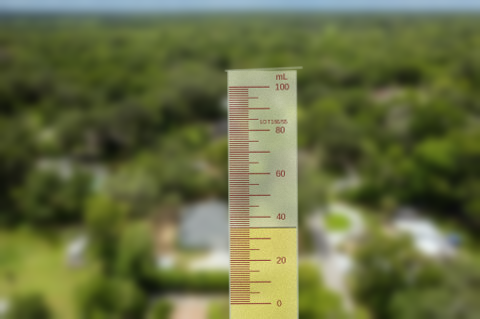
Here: **35** mL
